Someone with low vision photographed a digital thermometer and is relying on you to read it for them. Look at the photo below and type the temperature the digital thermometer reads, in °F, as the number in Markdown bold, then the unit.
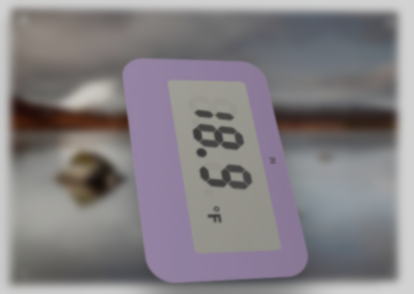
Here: **18.9** °F
